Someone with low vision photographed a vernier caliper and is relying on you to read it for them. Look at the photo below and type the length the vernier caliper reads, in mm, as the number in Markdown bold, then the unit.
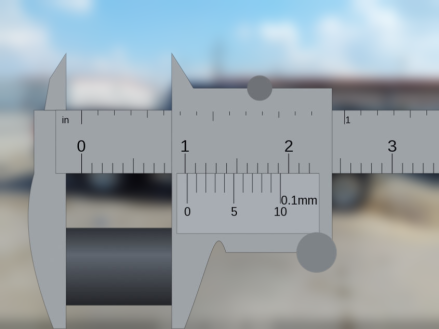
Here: **10.2** mm
